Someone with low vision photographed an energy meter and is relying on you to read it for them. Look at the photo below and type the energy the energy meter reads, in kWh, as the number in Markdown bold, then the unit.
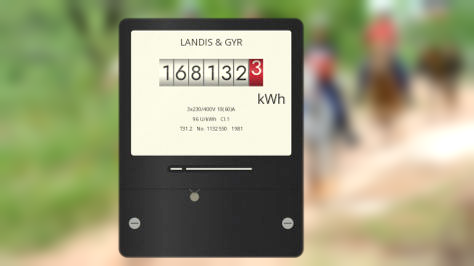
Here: **168132.3** kWh
